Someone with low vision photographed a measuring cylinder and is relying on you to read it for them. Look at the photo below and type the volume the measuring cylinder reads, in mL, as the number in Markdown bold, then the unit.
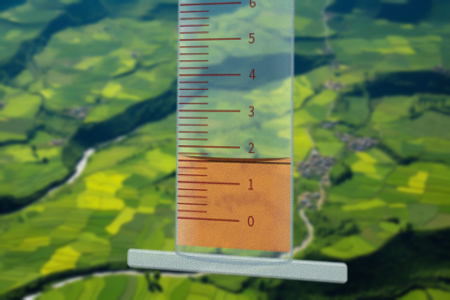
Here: **1.6** mL
